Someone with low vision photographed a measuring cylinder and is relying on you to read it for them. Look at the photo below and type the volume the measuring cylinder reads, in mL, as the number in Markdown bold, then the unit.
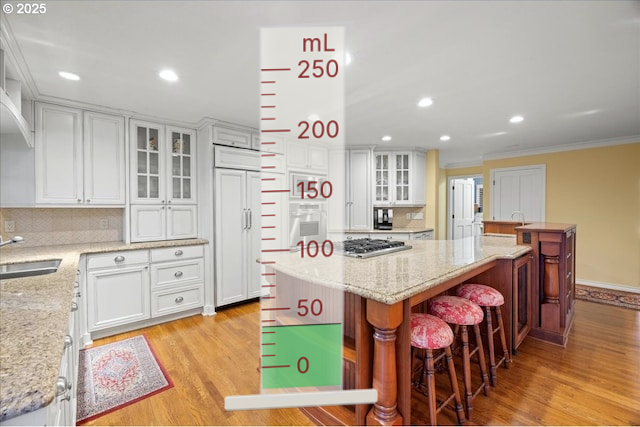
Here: **35** mL
